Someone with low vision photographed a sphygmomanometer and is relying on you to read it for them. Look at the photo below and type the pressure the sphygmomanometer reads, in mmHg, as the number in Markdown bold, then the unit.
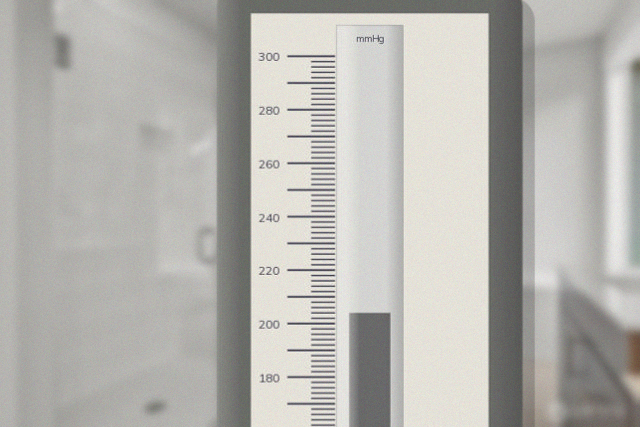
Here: **204** mmHg
